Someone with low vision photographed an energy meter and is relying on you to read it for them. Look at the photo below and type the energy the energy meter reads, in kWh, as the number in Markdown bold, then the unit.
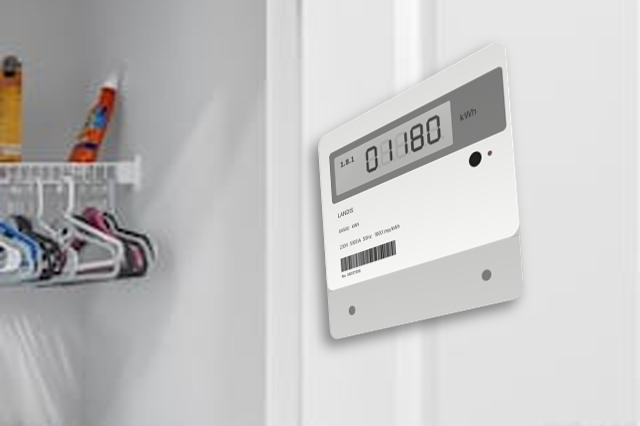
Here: **1180** kWh
